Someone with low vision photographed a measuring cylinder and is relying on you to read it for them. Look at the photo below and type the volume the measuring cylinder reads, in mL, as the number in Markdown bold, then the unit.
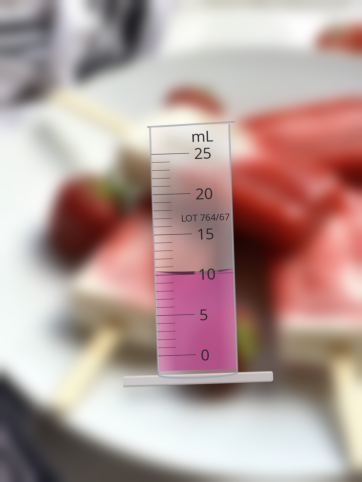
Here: **10** mL
